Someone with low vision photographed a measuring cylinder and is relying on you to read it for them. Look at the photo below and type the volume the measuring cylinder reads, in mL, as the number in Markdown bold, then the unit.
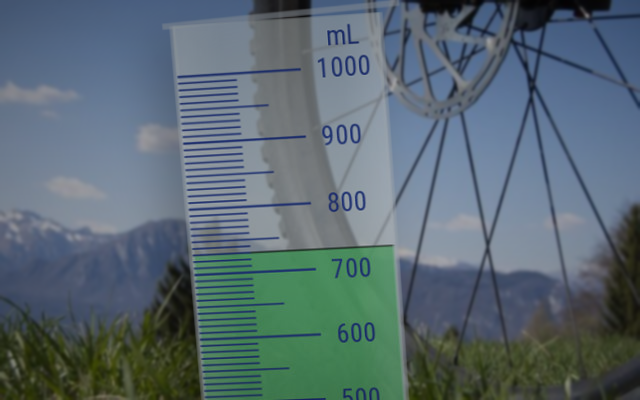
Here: **730** mL
